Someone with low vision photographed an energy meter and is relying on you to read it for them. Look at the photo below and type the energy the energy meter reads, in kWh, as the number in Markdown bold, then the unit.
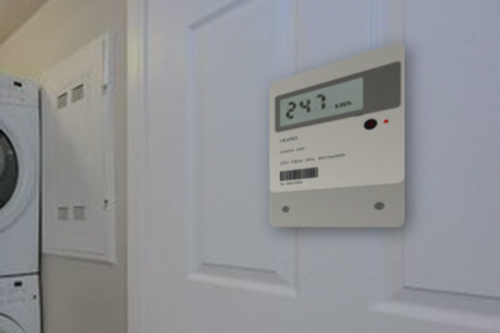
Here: **247** kWh
